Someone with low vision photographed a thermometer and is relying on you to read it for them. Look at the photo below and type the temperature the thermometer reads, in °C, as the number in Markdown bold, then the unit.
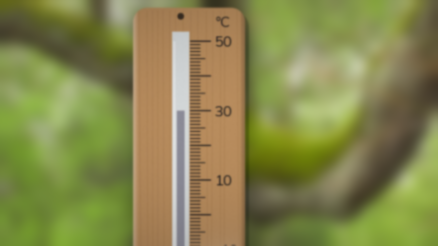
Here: **30** °C
